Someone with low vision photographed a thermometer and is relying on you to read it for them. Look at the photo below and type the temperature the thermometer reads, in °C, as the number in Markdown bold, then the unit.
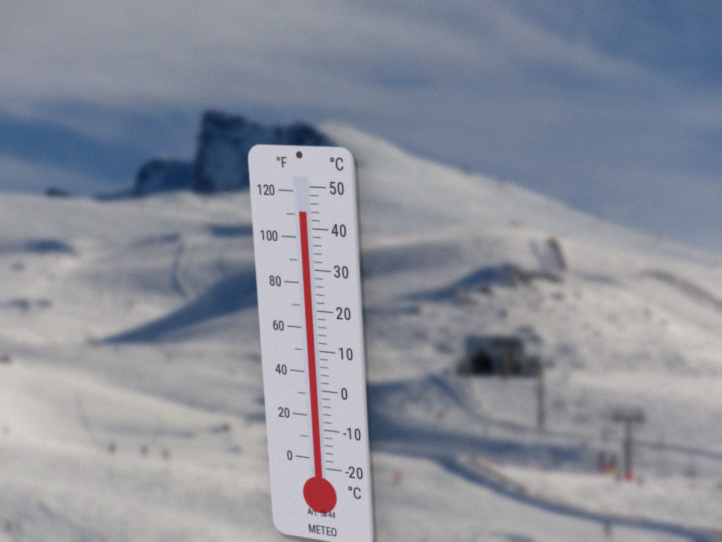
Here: **44** °C
